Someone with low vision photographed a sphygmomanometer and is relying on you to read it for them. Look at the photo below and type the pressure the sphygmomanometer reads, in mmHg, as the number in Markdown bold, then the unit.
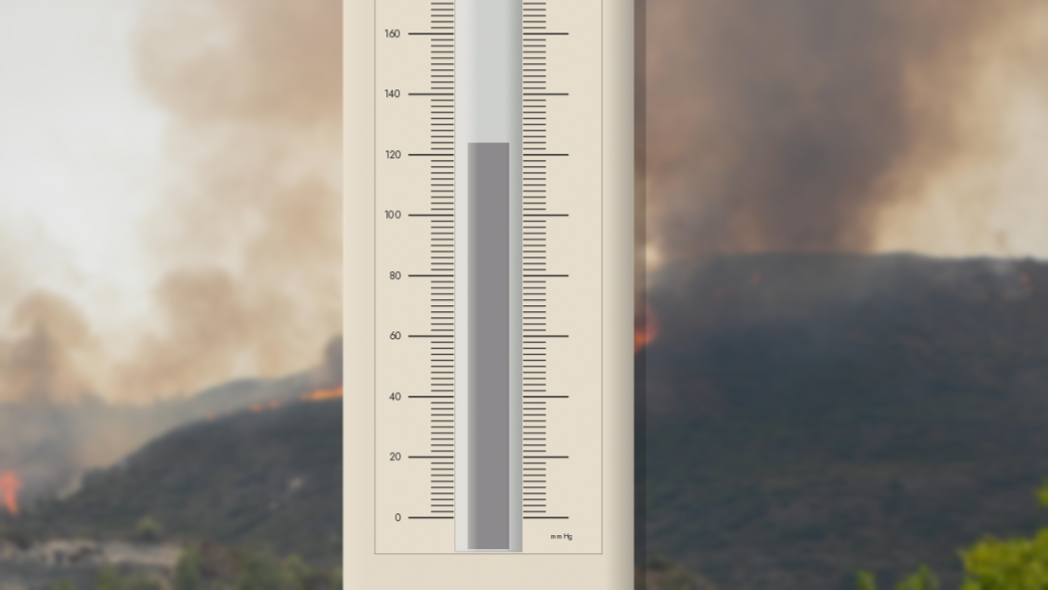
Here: **124** mmHg
